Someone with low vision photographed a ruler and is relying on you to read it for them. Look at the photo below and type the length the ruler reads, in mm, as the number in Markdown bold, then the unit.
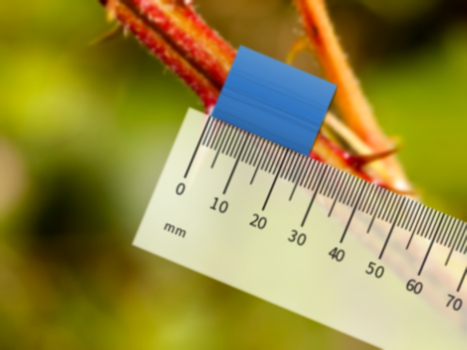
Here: **25** mm
